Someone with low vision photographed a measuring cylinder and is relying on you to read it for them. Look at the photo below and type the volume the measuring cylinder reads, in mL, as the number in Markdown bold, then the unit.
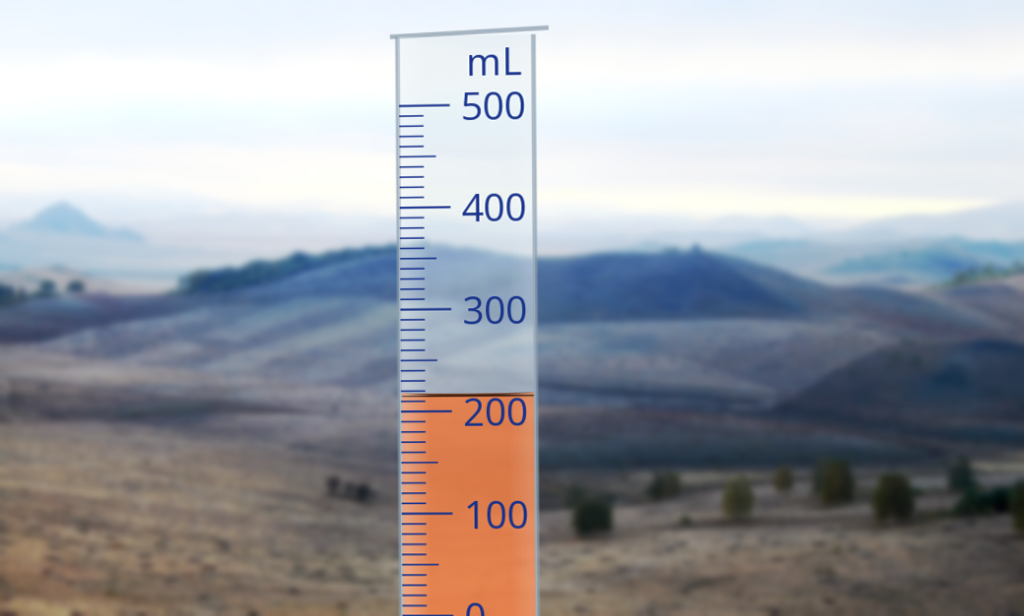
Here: **215** mL
